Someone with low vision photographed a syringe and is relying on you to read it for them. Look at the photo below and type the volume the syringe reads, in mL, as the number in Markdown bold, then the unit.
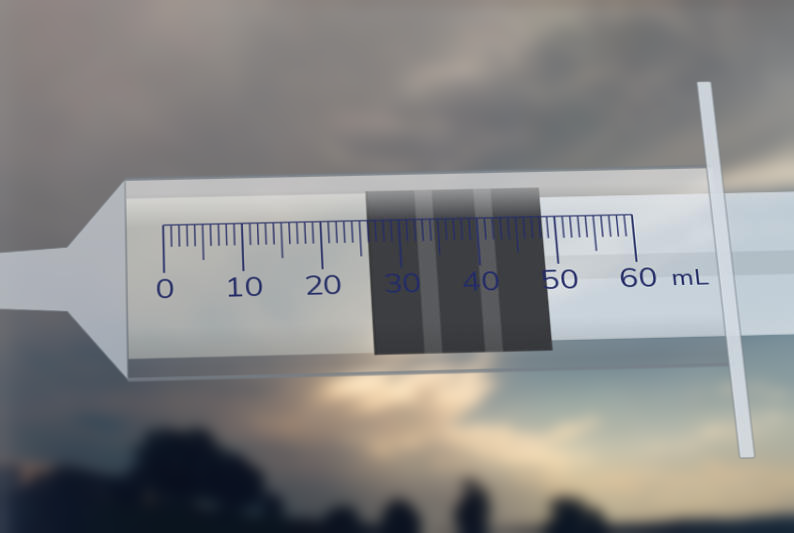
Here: **26** mL
